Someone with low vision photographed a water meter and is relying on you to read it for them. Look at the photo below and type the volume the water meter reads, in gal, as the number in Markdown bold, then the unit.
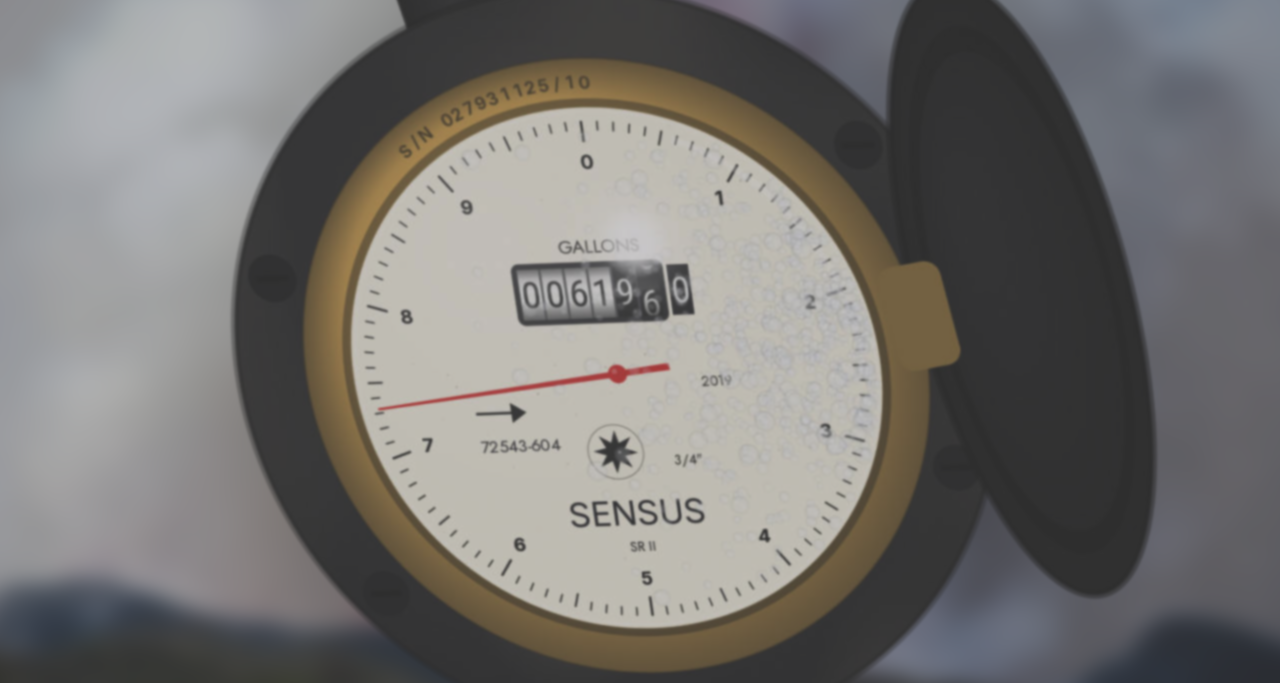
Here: **61957.3** gal
